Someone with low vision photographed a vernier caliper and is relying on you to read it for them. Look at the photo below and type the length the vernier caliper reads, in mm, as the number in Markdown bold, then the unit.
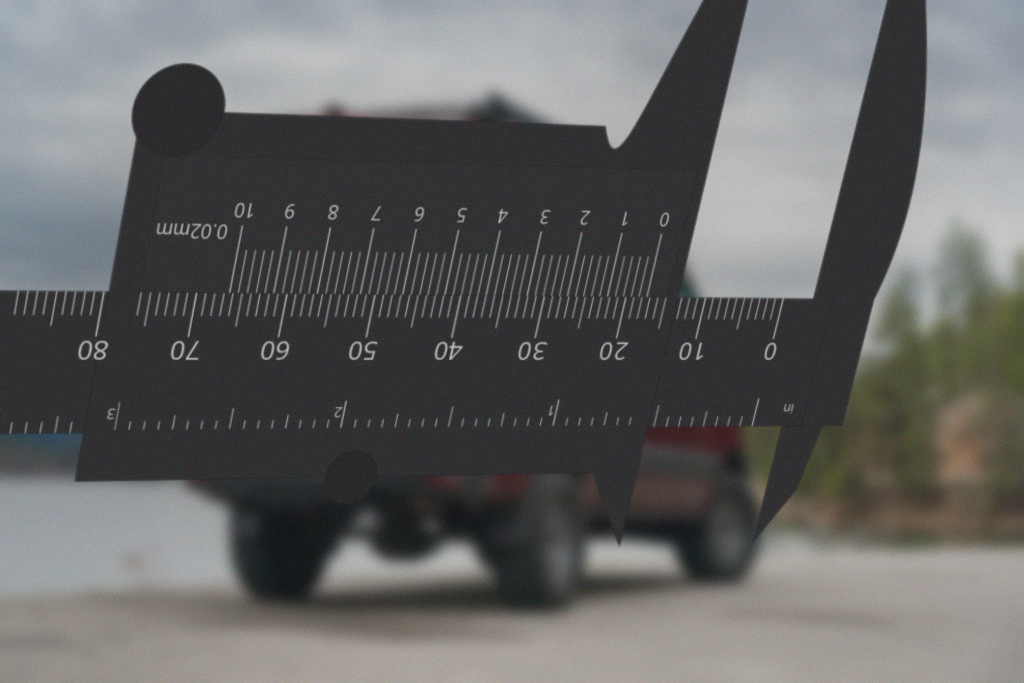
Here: **17.4** mm
